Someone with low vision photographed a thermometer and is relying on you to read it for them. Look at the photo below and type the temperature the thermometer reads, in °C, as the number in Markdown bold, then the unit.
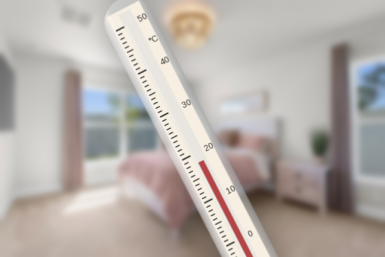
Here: **18** °C
